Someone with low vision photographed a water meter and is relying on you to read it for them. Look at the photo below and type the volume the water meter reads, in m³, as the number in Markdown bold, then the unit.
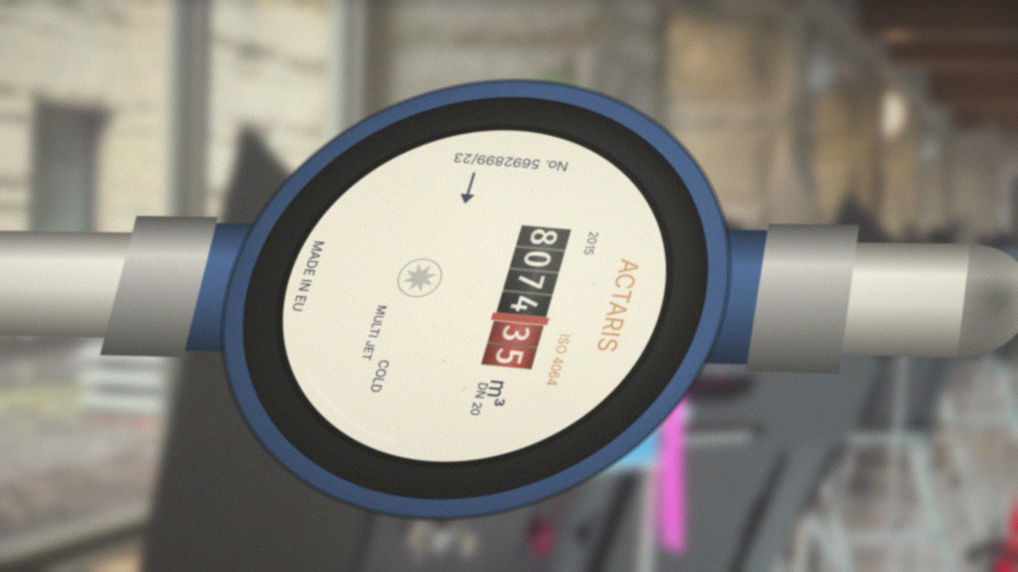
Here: **8074.35** m³
